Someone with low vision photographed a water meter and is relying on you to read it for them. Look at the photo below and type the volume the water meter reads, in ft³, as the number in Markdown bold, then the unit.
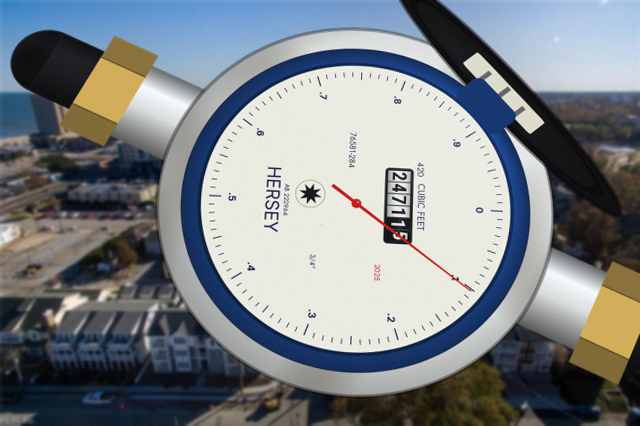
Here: **247115.10** ft³
